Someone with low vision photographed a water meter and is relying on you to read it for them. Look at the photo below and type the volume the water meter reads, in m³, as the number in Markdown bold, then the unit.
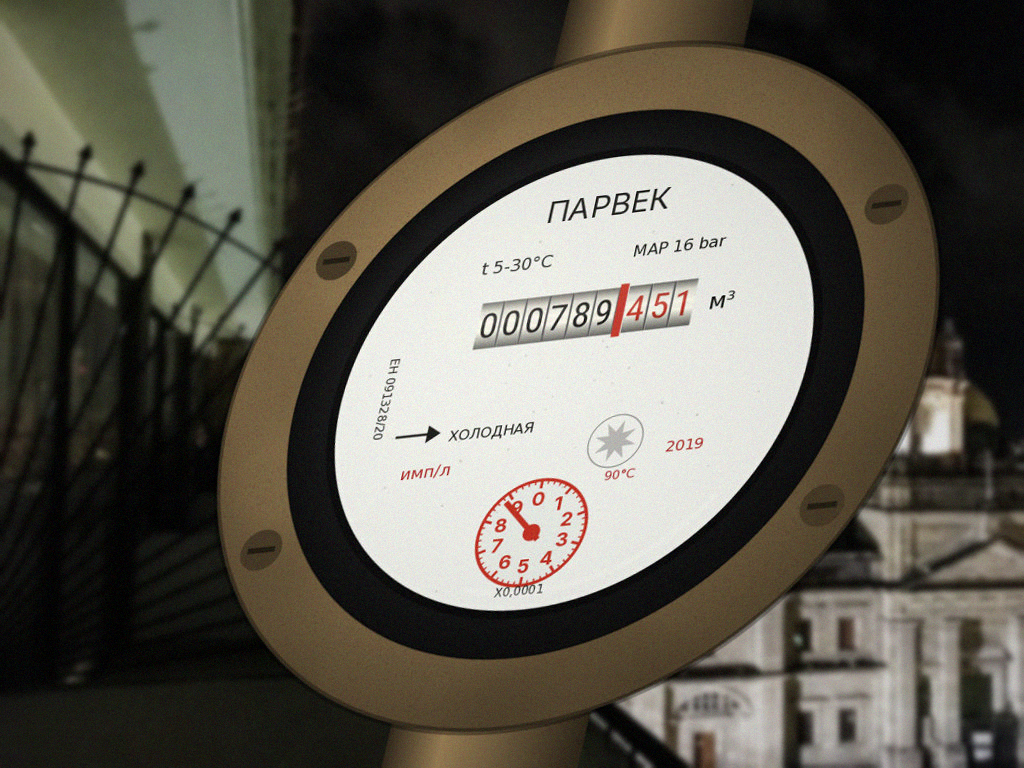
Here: **789.4518** m³
